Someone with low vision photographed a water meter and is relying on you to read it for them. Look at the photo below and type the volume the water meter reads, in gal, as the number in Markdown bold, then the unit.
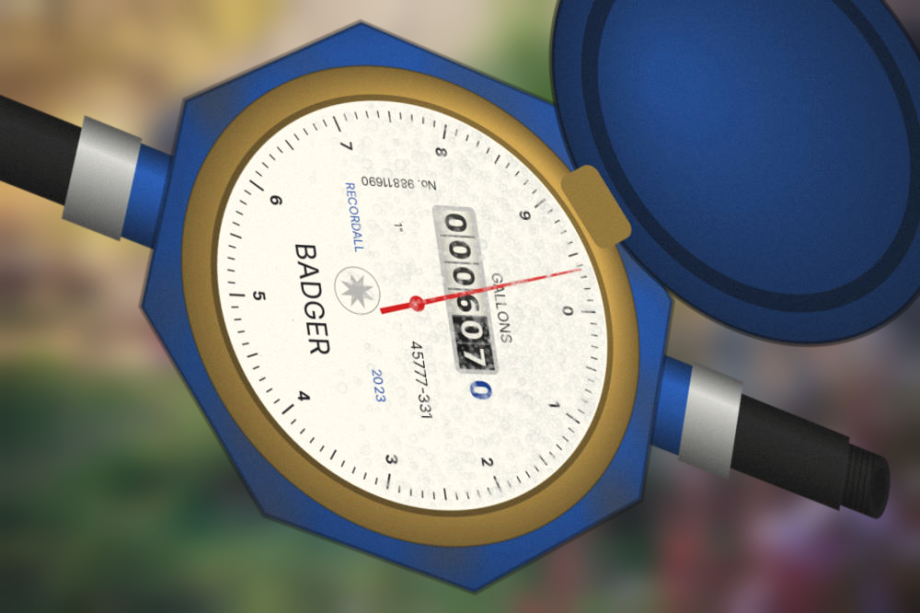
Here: **6069.6** gal
